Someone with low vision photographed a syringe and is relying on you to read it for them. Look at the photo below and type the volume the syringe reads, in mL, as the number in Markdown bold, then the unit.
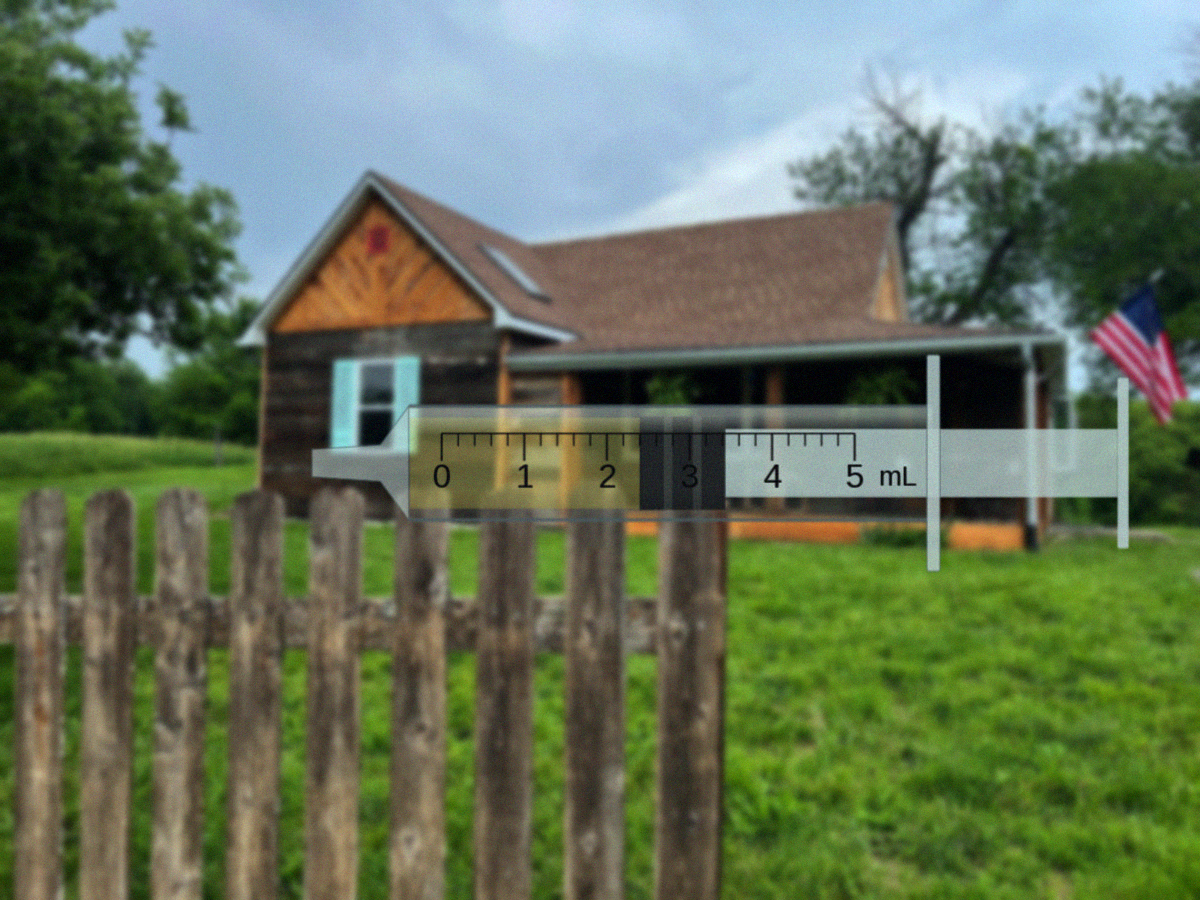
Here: **2.4** mL
